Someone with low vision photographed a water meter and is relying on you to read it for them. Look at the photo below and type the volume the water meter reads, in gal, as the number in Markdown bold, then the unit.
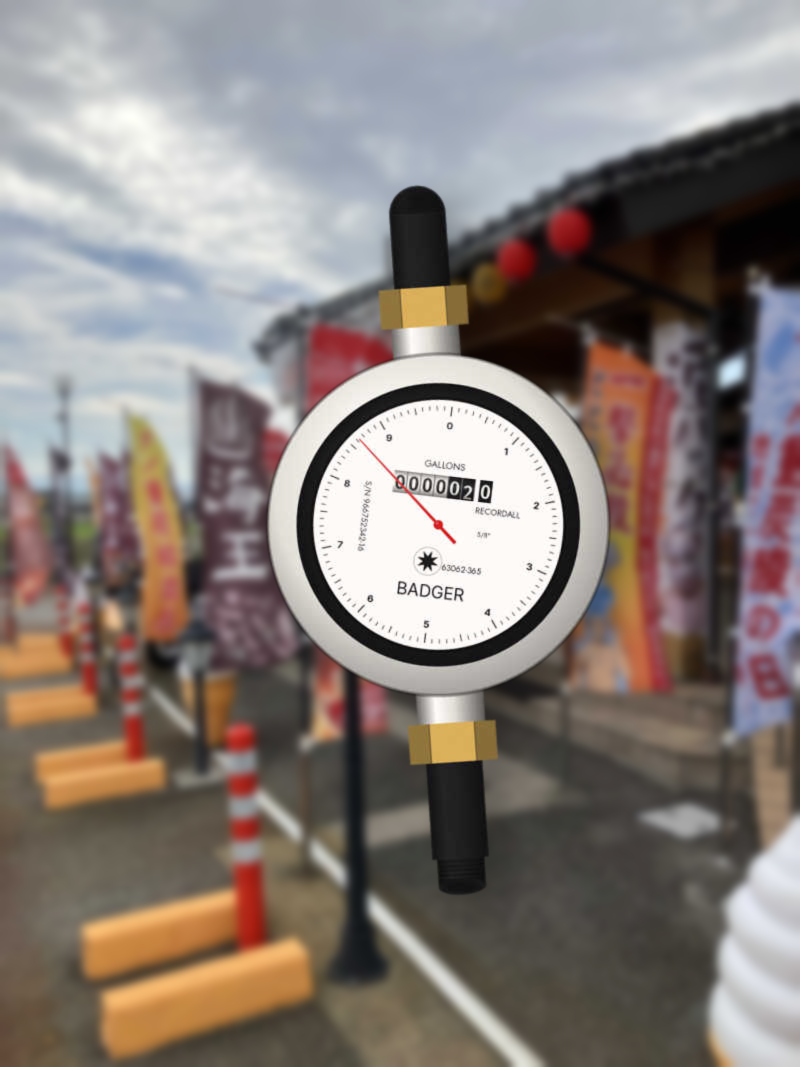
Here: **18.6** gal
